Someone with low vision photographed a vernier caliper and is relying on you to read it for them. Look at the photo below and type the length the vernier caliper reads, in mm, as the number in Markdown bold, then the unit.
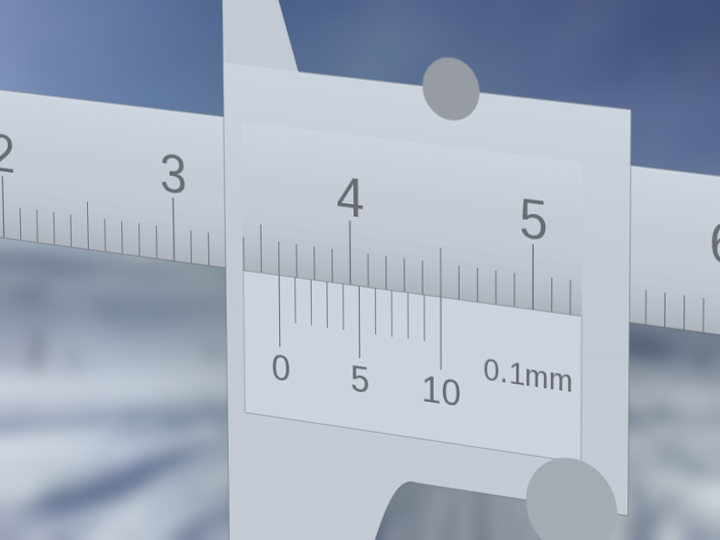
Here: **36.0** mm
